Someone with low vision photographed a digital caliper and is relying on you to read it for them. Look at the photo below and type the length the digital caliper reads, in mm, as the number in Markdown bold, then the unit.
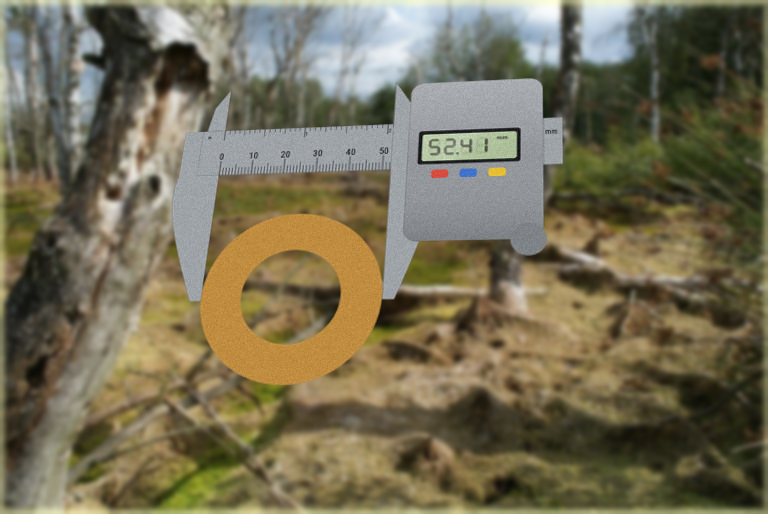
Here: **52.41** mm
